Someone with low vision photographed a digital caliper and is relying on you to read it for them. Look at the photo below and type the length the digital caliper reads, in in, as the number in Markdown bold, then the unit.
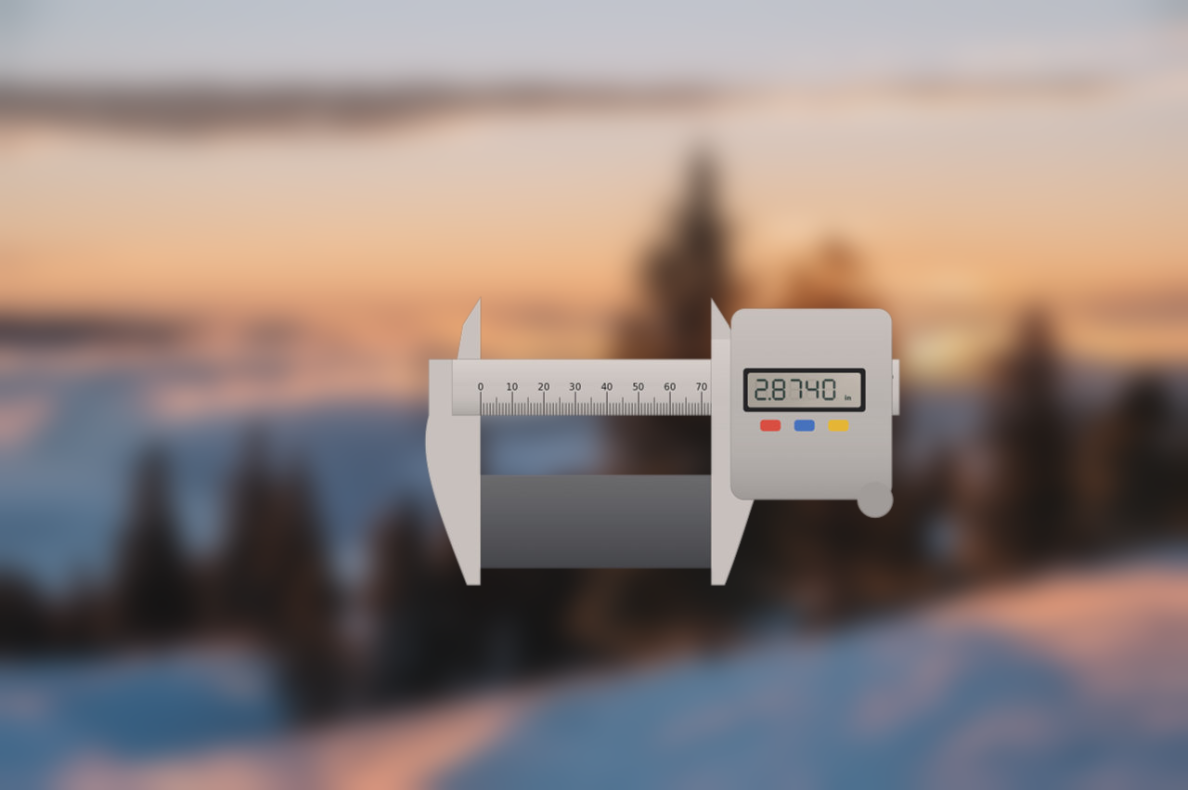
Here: **2.8740** in
